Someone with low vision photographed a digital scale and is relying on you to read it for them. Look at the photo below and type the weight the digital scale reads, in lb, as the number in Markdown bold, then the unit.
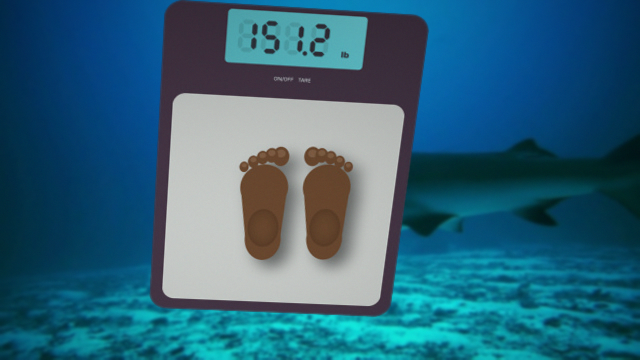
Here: **151.2** lb
